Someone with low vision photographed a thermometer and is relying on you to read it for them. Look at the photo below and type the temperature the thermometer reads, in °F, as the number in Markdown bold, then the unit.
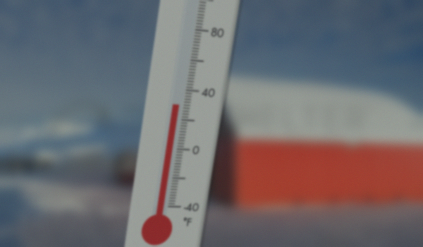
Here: **30** °F
